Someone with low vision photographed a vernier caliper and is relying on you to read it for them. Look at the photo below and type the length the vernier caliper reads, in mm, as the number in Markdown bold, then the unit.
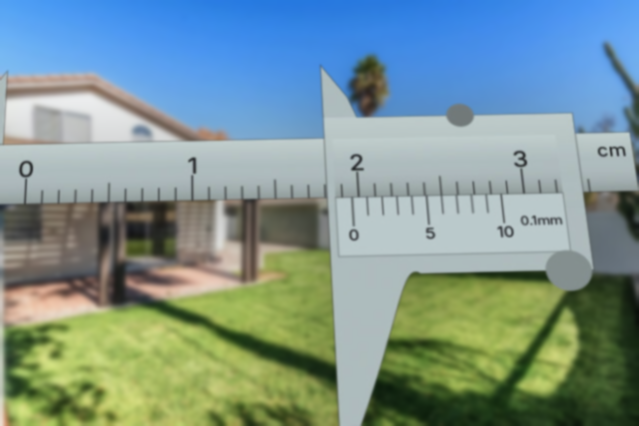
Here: **19.6** mm
